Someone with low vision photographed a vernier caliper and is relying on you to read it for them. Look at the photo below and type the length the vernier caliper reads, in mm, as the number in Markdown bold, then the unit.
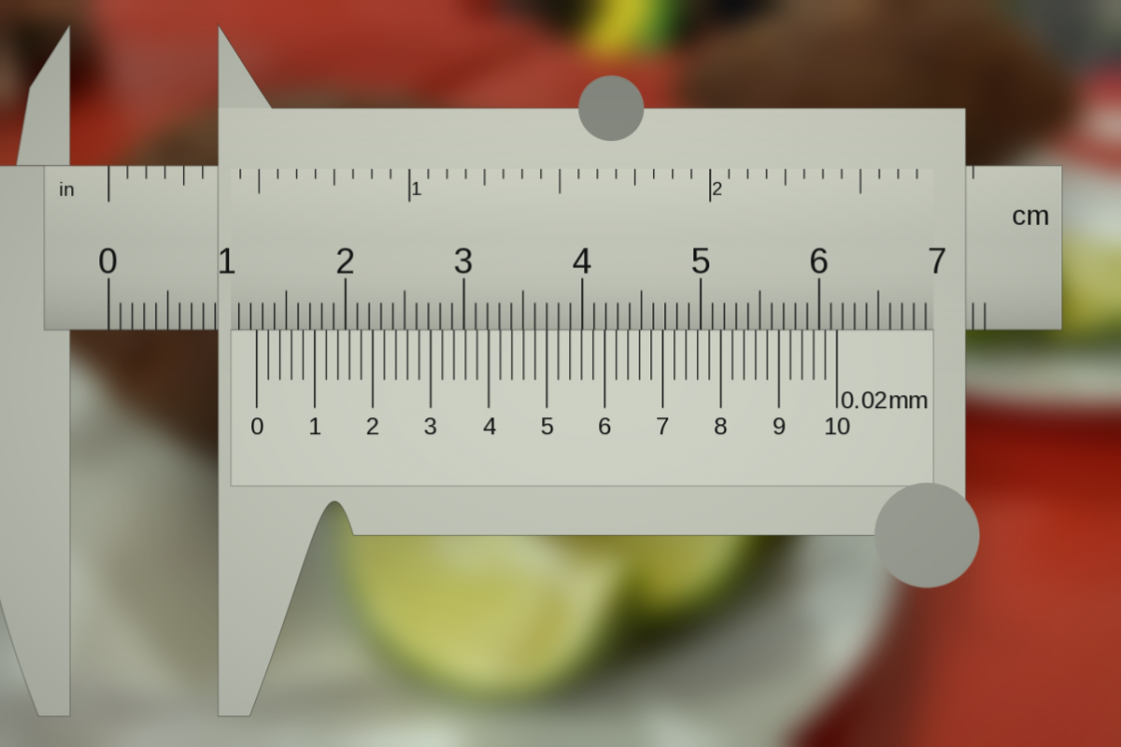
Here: **12.5** mm
